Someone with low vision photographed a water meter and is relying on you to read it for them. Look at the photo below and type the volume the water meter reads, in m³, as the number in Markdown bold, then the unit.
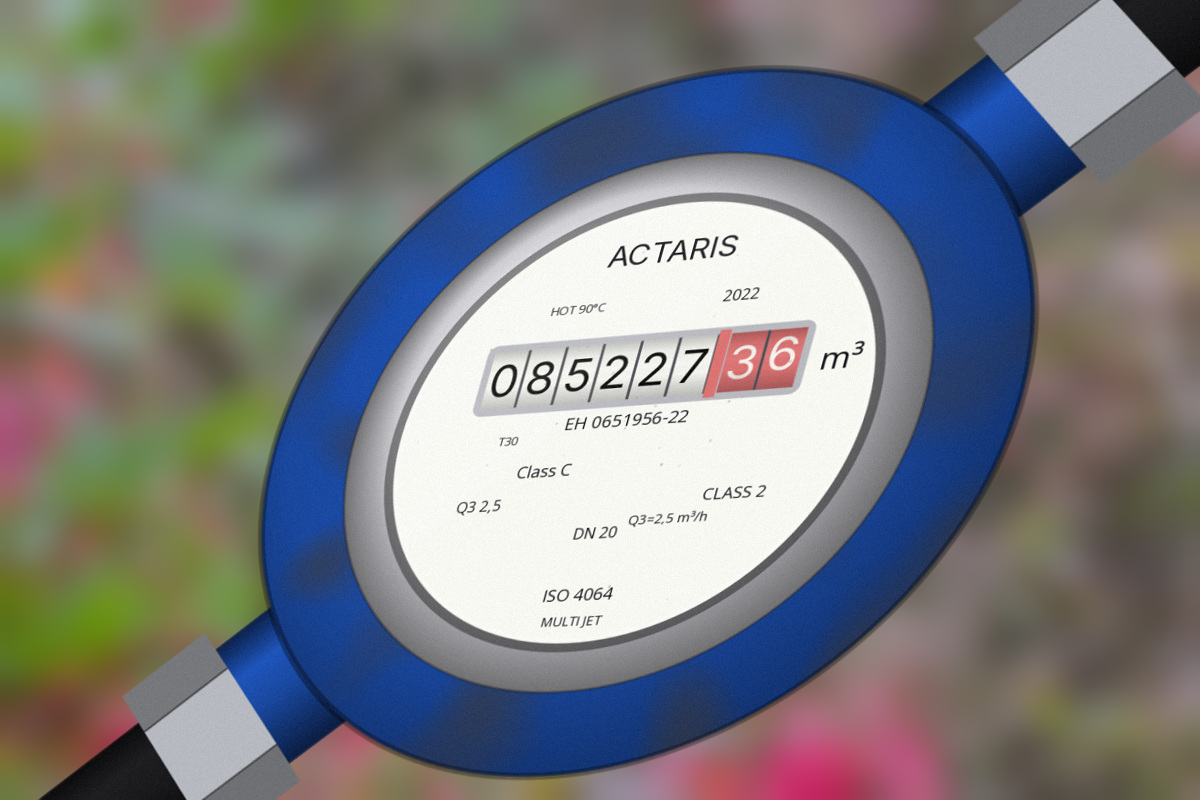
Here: **85227.36** m³
